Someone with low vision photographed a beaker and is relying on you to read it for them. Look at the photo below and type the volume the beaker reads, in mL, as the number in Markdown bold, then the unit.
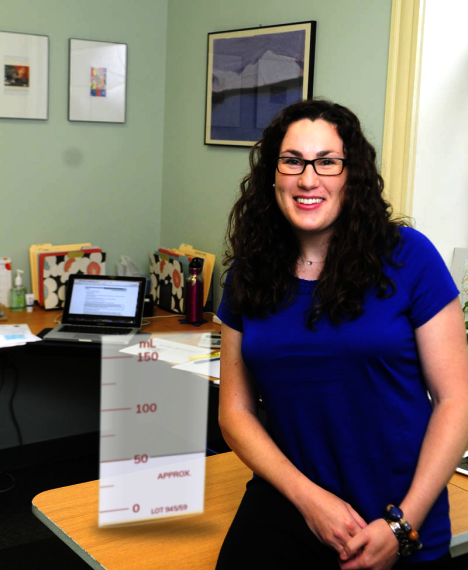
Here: **50** mL
